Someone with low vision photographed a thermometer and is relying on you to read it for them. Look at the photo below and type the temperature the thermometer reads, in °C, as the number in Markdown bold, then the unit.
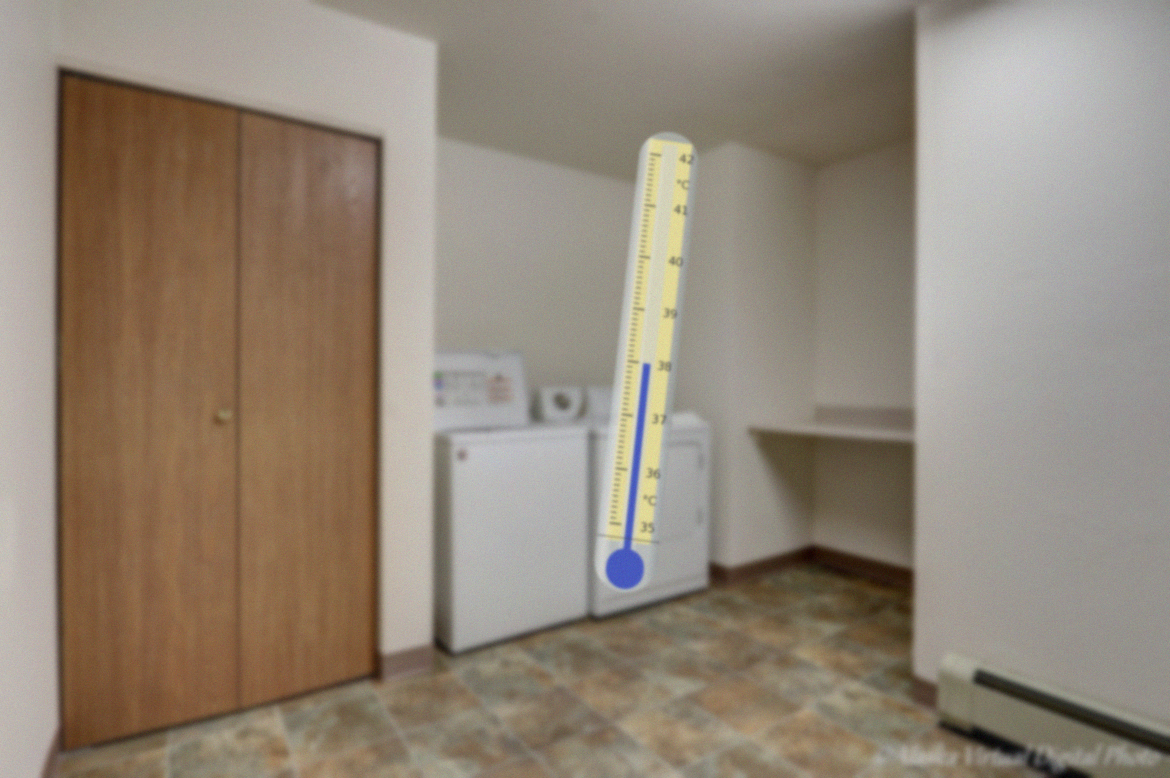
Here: **38** °C
